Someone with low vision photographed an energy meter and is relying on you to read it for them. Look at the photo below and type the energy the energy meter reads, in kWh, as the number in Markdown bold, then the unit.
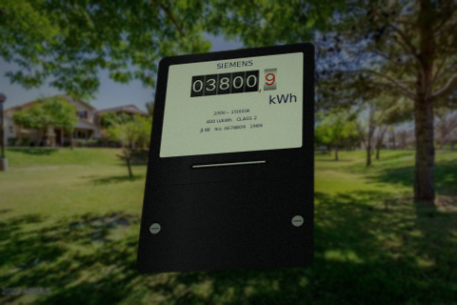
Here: **3800.9** kWh
